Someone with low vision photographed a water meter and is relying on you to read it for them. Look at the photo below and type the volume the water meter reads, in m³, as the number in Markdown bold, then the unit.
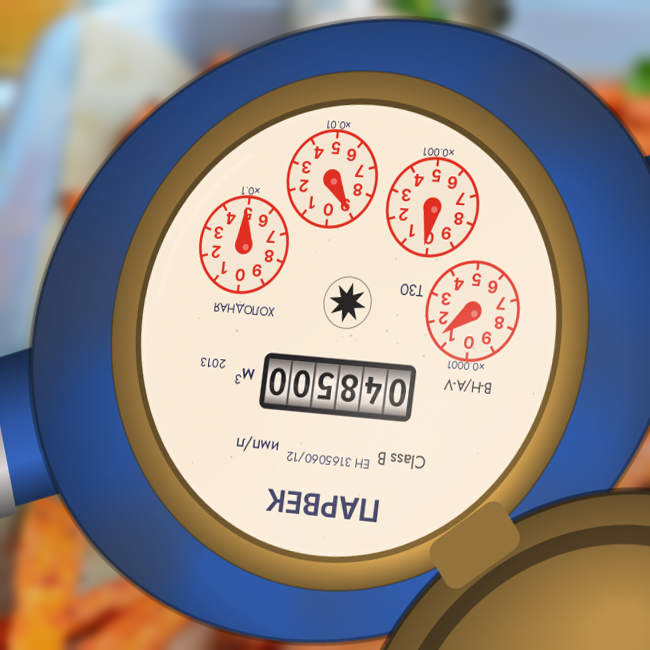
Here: **48500.4901** m³
